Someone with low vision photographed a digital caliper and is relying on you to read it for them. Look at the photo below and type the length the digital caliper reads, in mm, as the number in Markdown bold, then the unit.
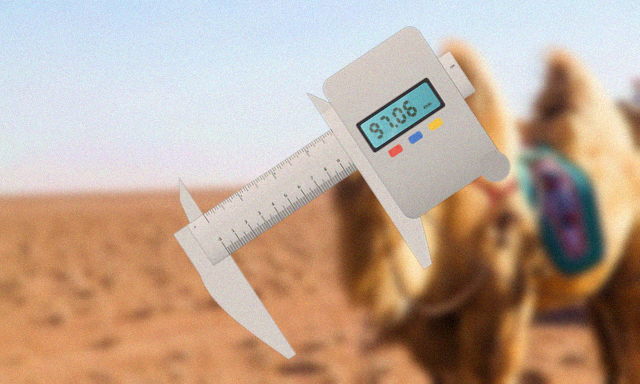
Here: **97.06** mm
